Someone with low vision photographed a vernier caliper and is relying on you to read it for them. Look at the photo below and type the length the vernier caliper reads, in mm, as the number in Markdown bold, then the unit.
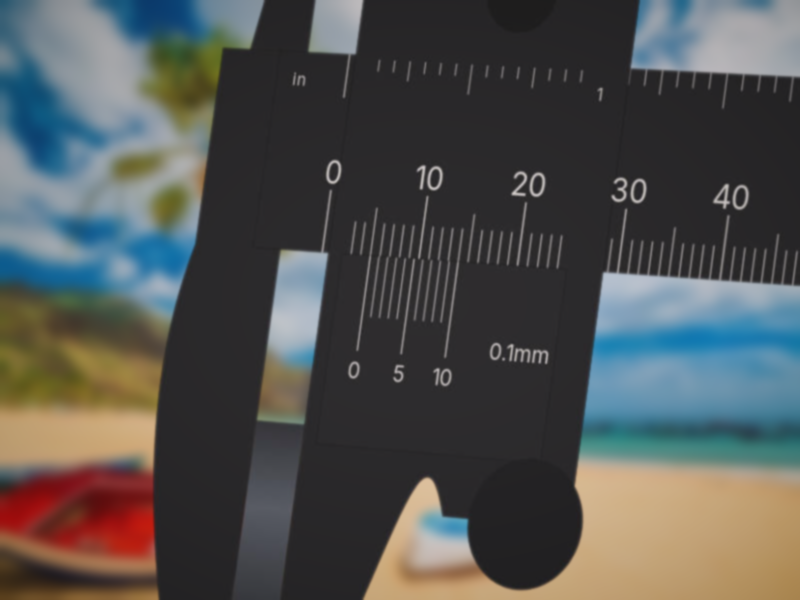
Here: **5.0** mm
